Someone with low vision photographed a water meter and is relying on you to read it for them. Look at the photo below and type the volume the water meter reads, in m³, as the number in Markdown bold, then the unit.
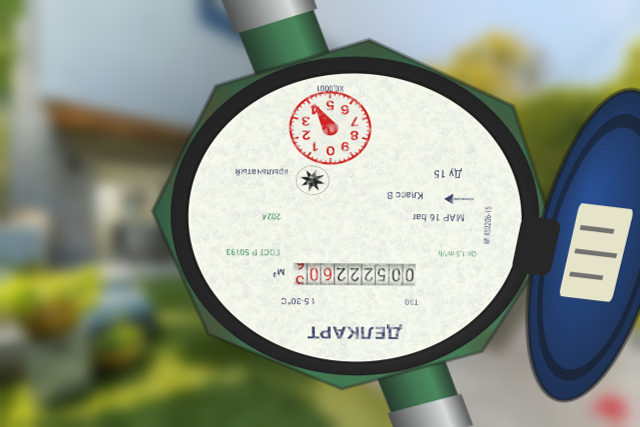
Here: **5222.6054** m³
